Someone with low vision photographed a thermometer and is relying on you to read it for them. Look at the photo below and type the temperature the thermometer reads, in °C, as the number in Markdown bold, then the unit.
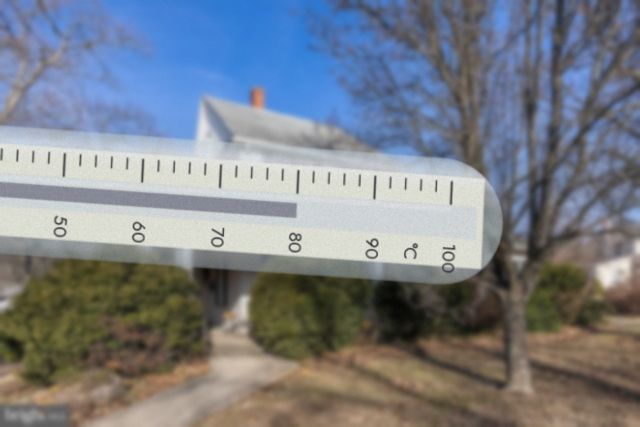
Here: **80** °C
